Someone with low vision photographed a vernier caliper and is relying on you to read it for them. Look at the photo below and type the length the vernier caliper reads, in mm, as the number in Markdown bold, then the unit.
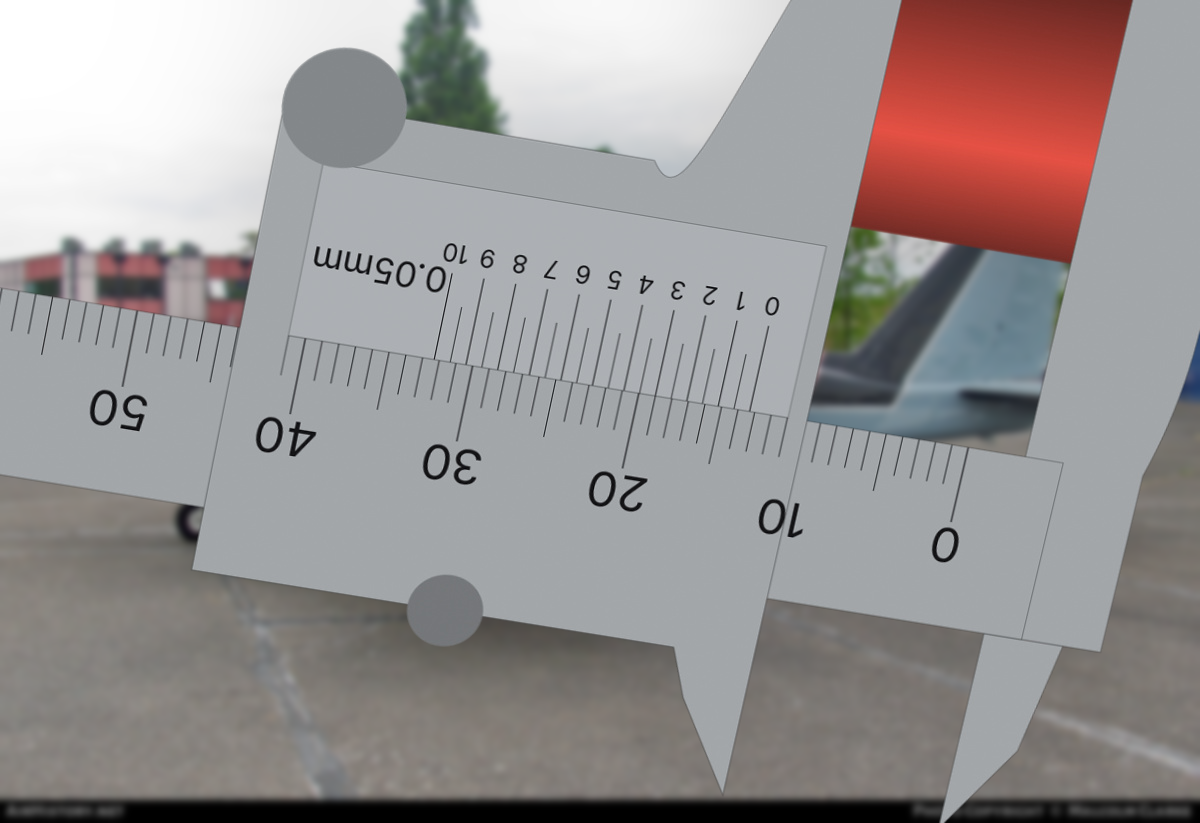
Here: **13.3** mm
